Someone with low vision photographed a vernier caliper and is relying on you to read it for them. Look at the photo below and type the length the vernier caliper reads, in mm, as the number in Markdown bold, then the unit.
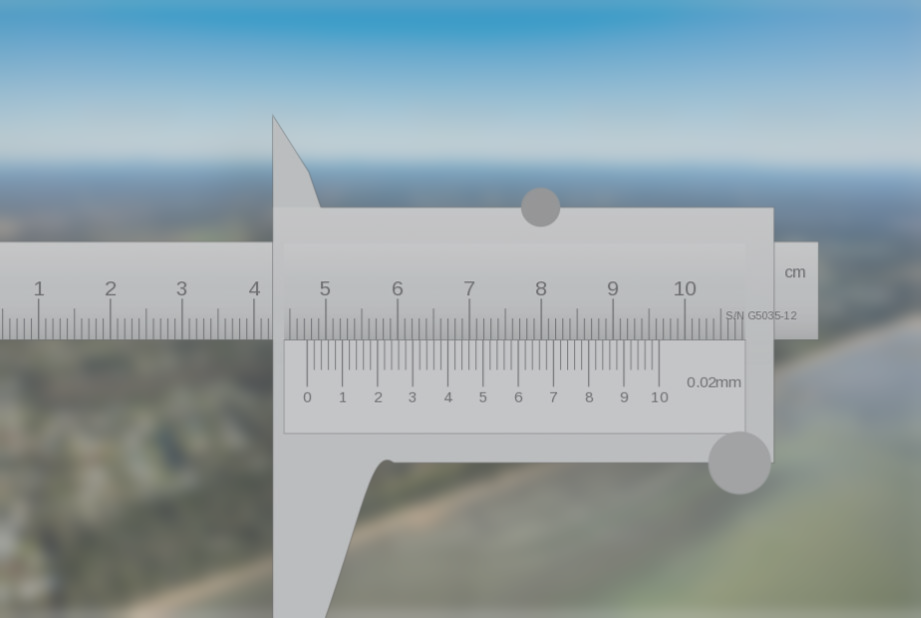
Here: **47.4** mm
